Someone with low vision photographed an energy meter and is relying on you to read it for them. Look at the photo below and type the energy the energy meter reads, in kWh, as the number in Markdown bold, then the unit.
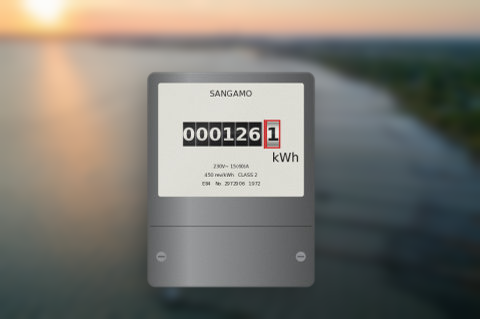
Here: **126.1** kWh
